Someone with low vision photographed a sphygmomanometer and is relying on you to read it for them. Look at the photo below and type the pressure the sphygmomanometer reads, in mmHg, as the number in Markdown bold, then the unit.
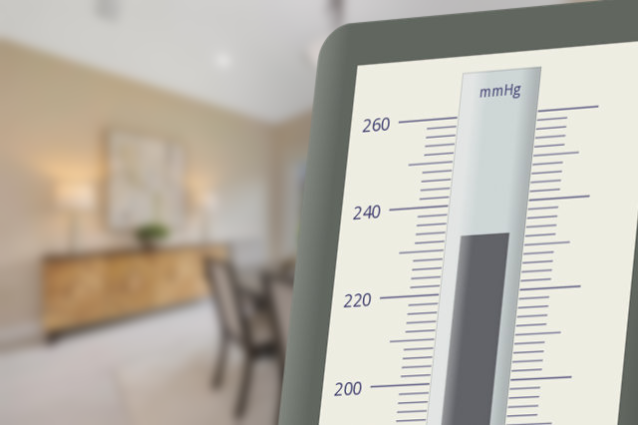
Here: **233** mmHg
